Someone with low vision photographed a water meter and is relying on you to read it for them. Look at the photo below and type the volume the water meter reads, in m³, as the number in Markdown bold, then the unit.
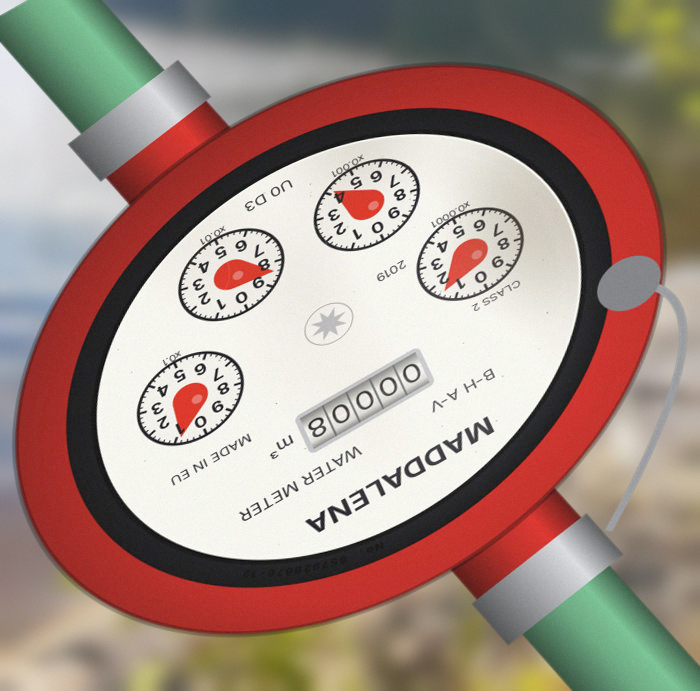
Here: **8.0841** m³
